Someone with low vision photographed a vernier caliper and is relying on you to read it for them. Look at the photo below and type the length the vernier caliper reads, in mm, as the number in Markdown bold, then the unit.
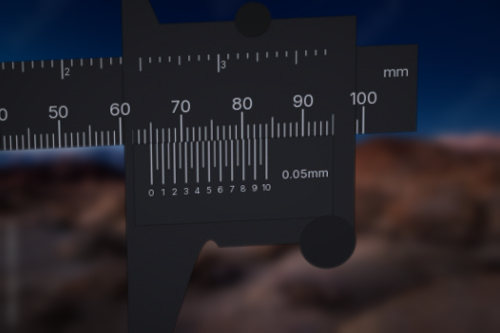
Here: **65.0** mm
